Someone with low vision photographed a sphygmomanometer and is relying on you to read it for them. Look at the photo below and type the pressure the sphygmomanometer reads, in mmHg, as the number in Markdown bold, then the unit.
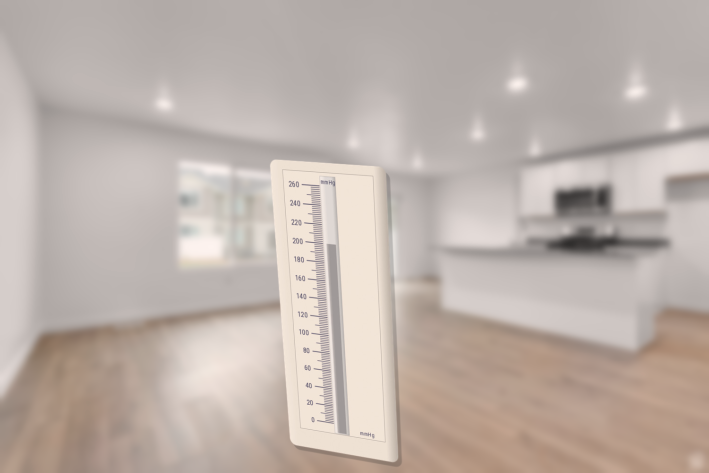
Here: **200** mmHg
